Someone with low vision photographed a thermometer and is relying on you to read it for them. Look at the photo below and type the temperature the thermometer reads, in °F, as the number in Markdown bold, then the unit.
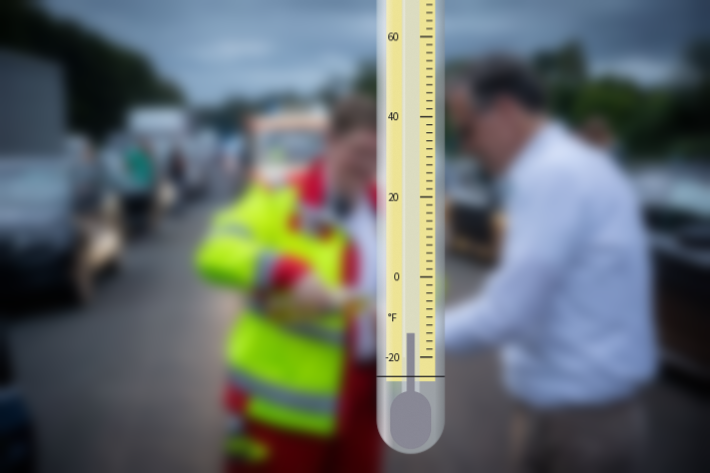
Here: **-14** °F
